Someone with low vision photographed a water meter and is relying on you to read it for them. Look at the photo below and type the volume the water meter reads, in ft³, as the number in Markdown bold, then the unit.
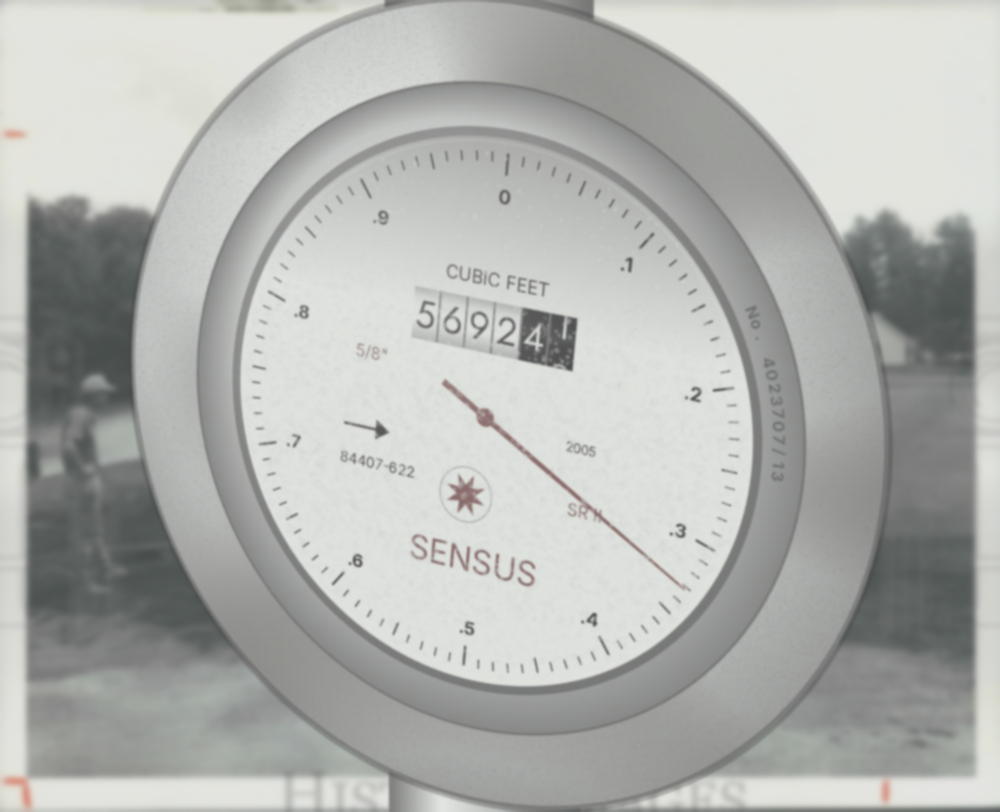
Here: **569241.33** ft³
